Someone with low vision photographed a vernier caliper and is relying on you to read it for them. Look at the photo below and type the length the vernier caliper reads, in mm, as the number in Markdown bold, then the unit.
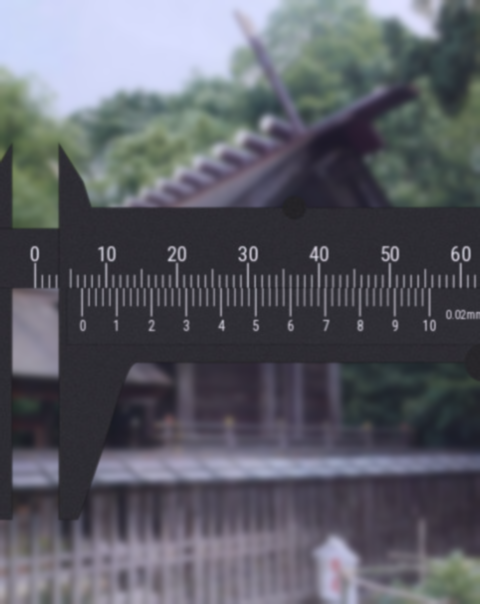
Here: **6.6** mm
